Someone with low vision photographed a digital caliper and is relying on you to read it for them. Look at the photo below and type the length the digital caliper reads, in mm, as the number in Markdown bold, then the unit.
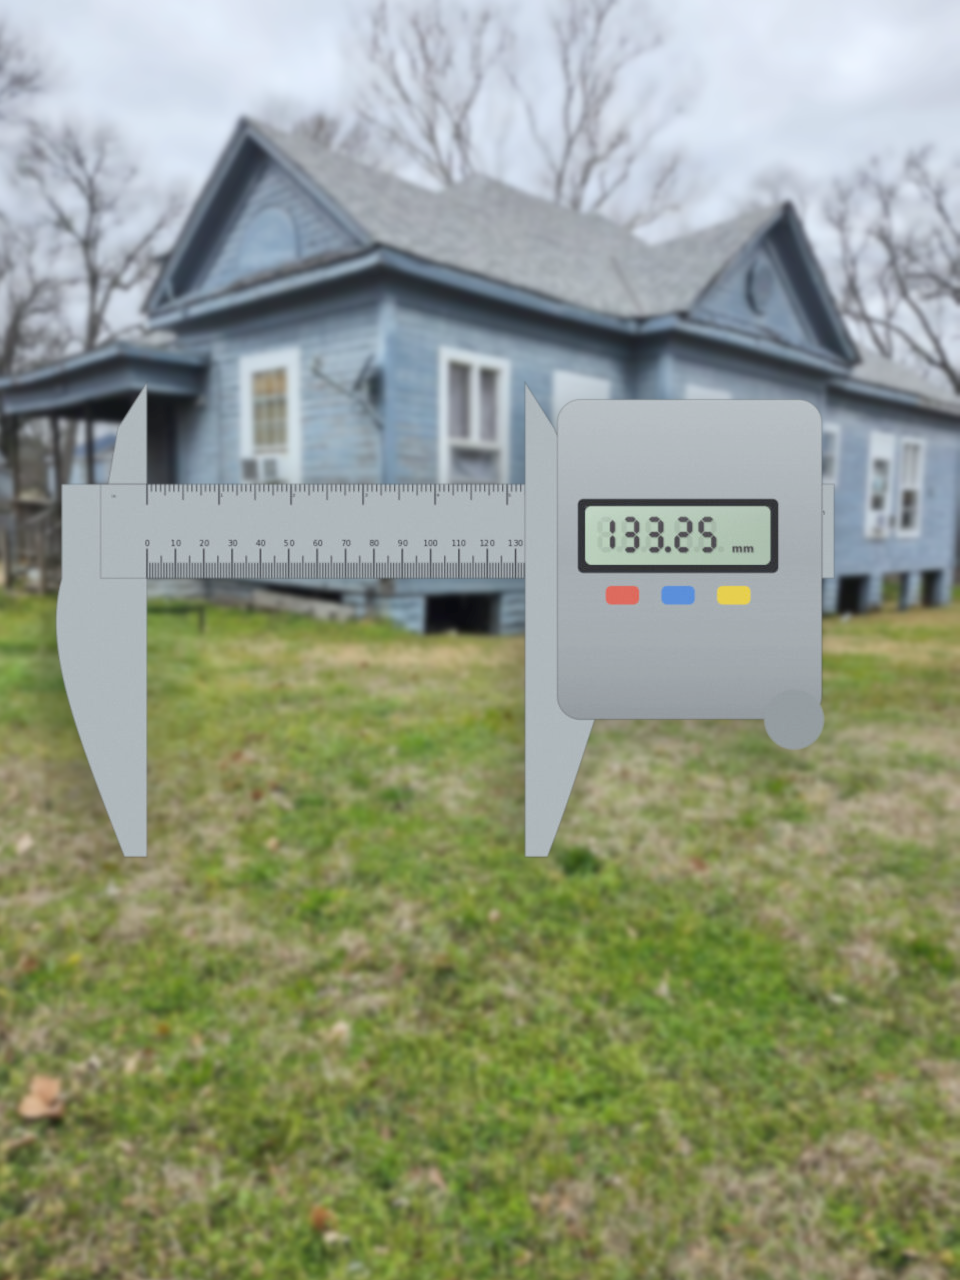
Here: **133.25** mm
